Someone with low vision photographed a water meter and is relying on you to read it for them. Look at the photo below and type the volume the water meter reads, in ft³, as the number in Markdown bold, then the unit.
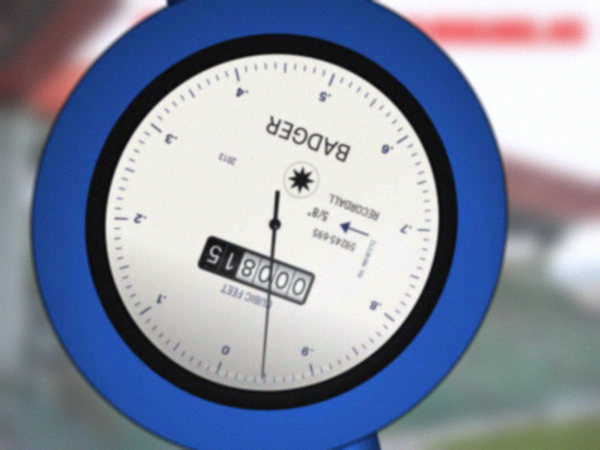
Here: **814.95** ft³
